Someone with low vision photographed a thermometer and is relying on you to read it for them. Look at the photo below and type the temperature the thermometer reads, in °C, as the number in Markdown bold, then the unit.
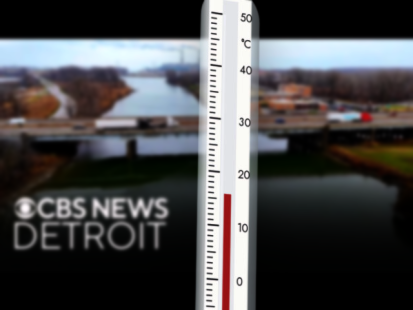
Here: **16** °C
